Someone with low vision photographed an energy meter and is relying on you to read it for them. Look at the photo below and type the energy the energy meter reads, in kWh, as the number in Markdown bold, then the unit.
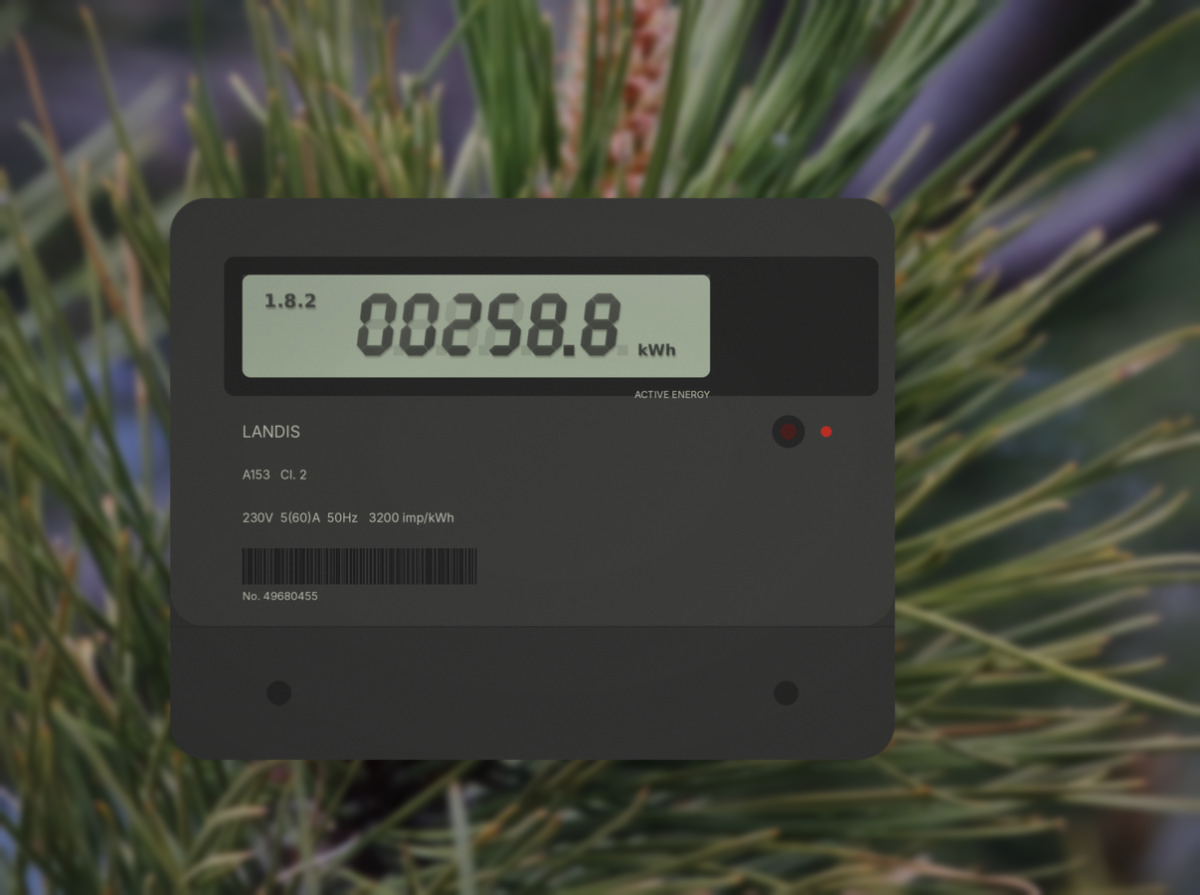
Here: **258.8** kWh
